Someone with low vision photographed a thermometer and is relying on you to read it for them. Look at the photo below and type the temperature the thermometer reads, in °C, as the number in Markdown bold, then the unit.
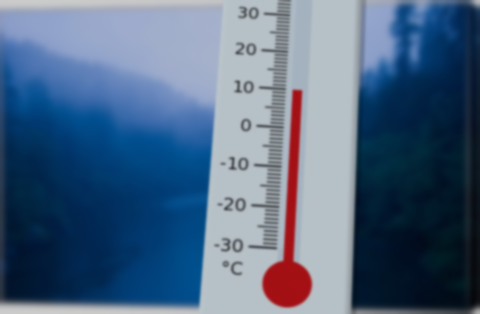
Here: **10** °C
